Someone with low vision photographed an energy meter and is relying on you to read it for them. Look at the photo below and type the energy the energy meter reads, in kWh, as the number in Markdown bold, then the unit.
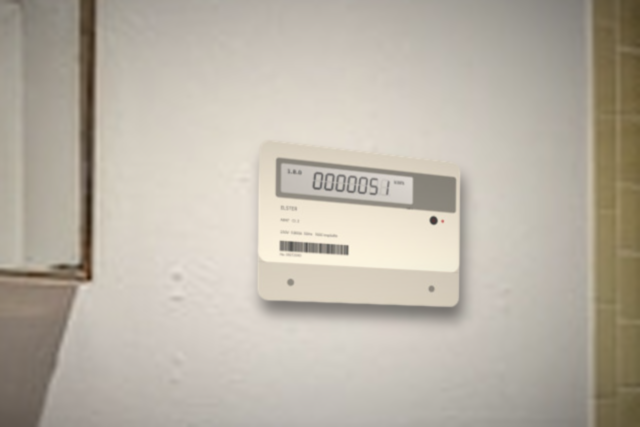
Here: **51** kWh
